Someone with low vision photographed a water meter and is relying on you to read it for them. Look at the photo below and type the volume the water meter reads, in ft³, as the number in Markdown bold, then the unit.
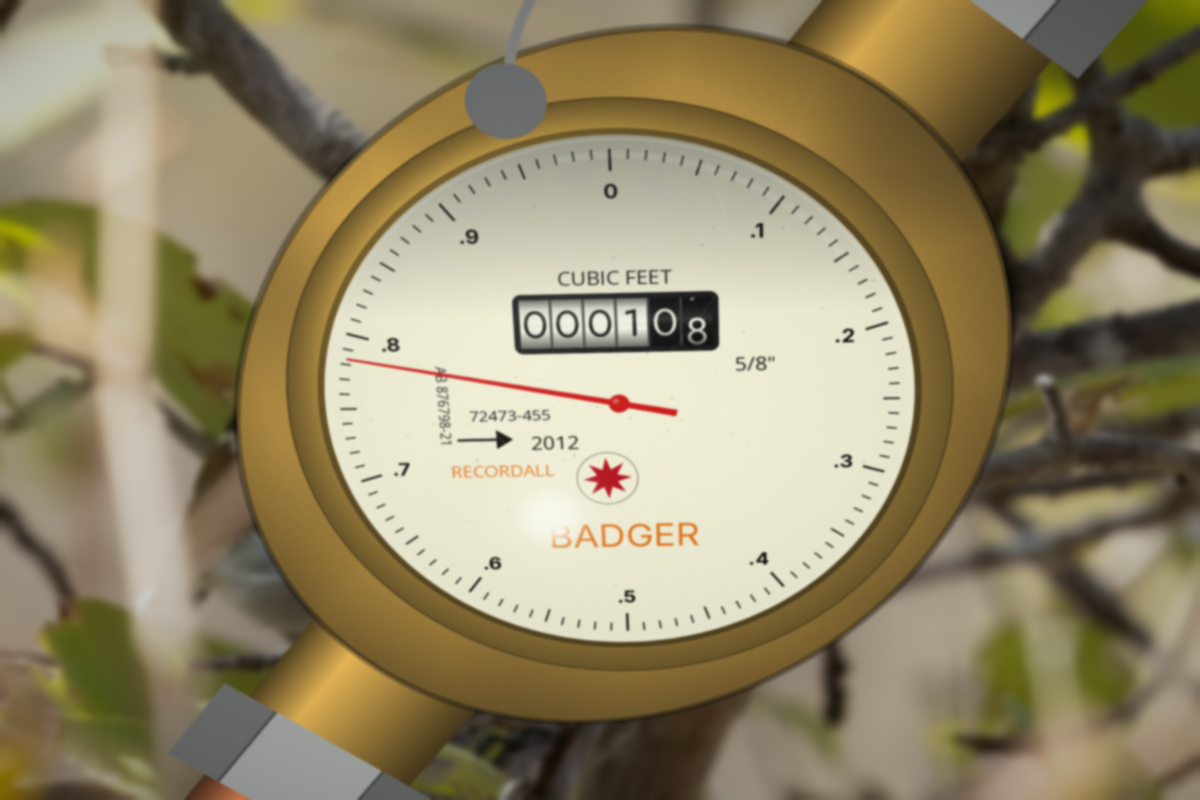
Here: **107.78** ft³
